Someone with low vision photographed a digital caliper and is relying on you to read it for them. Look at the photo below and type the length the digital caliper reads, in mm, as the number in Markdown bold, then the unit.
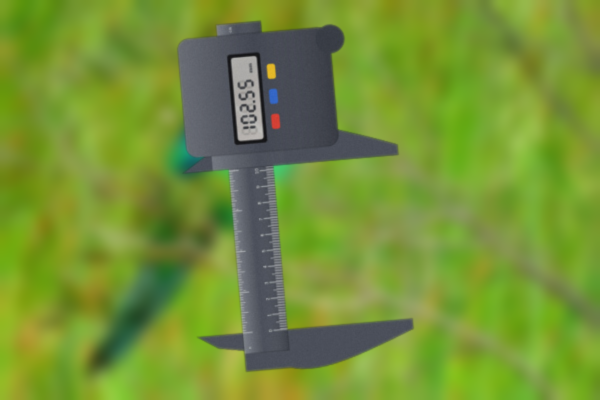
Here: **102.55** mm
